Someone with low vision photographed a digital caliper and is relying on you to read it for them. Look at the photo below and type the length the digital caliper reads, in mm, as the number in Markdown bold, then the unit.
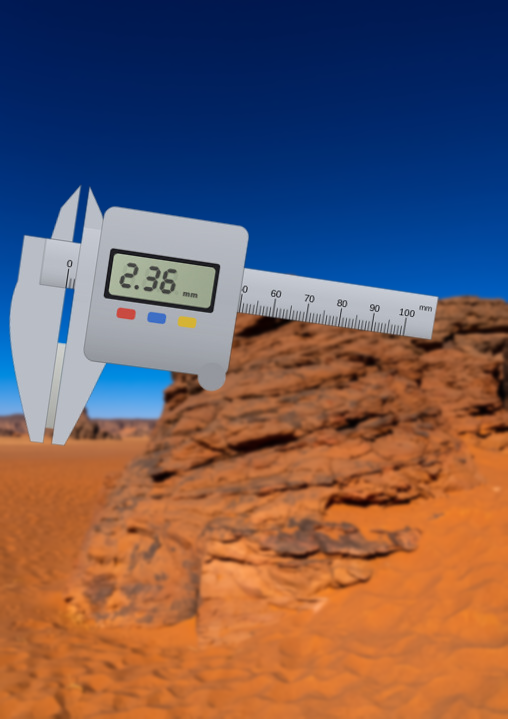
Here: **2.36** mm
